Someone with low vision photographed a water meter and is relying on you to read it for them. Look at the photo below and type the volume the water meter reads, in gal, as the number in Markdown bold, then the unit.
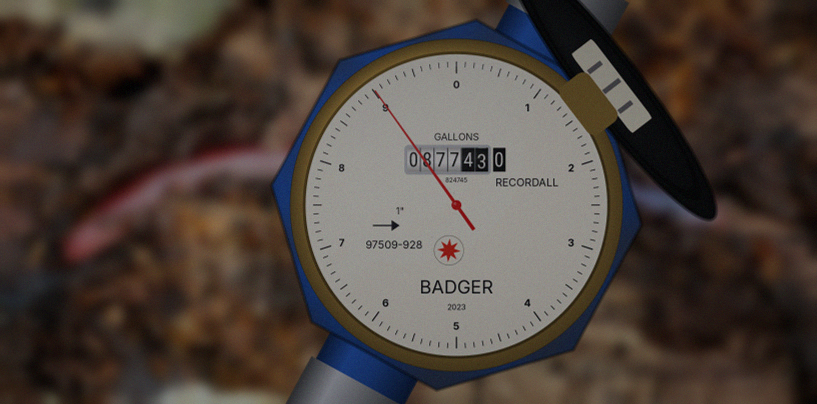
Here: **877429.0** gal
